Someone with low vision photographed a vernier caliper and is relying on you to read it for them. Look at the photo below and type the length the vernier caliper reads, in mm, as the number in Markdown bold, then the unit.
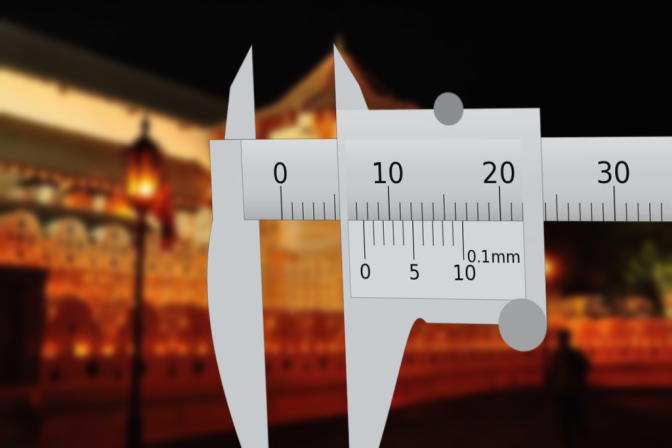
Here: **7.6** mm
